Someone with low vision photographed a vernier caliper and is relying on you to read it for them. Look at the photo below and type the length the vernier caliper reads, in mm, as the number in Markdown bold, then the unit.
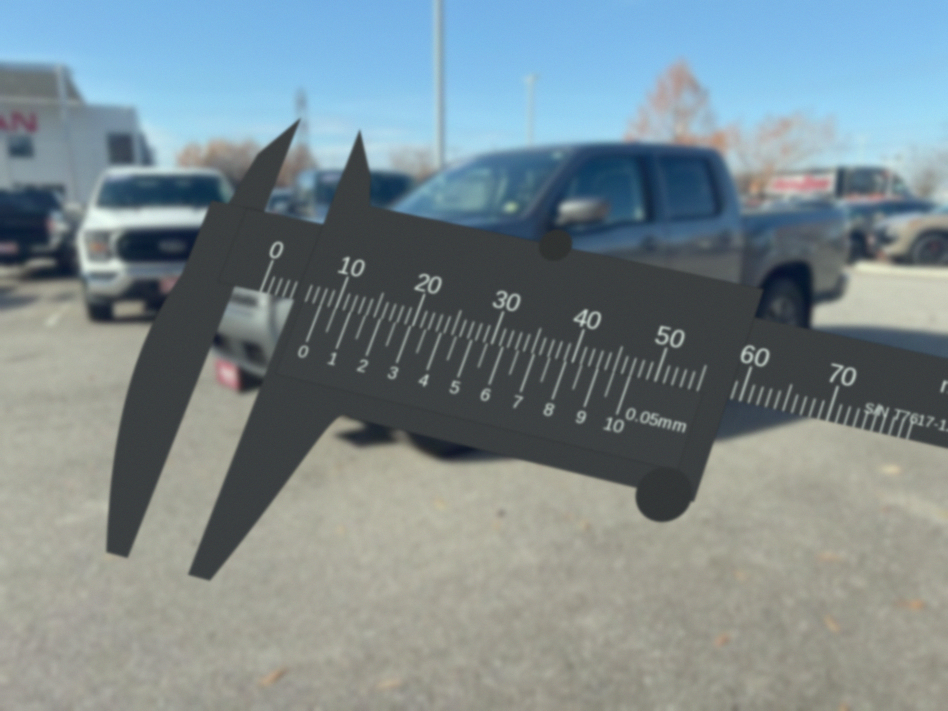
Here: **8.0** mm
